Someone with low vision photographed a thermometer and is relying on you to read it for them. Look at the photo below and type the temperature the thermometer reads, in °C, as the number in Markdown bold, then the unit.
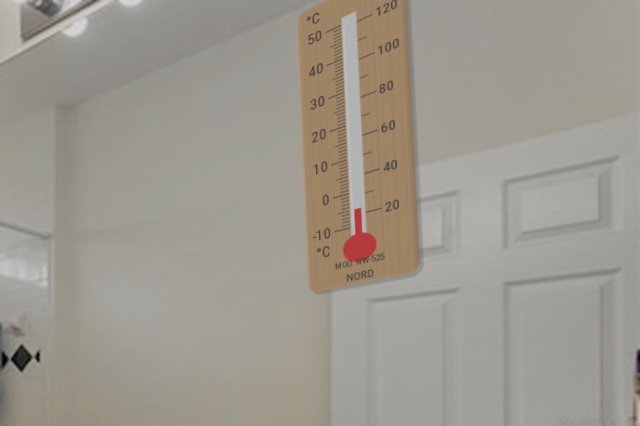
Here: **-5** °C
